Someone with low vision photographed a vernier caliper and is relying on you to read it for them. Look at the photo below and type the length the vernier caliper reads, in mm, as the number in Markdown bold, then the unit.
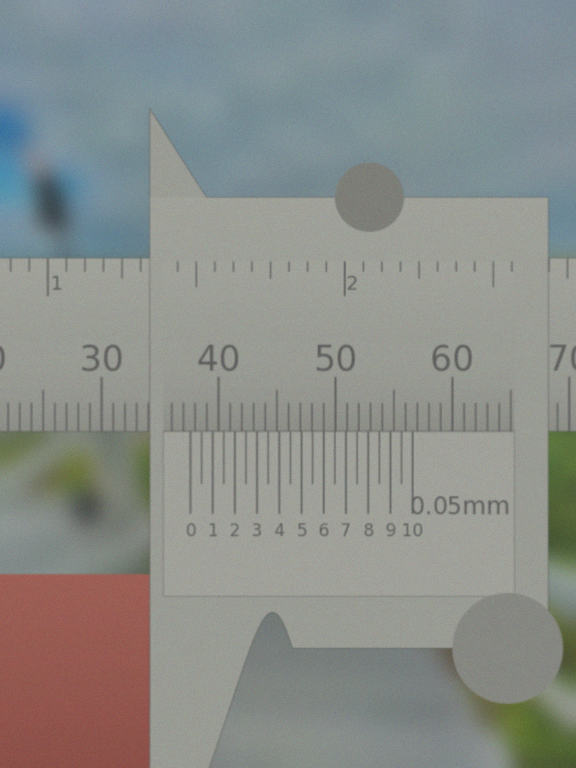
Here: **37.6** mm
